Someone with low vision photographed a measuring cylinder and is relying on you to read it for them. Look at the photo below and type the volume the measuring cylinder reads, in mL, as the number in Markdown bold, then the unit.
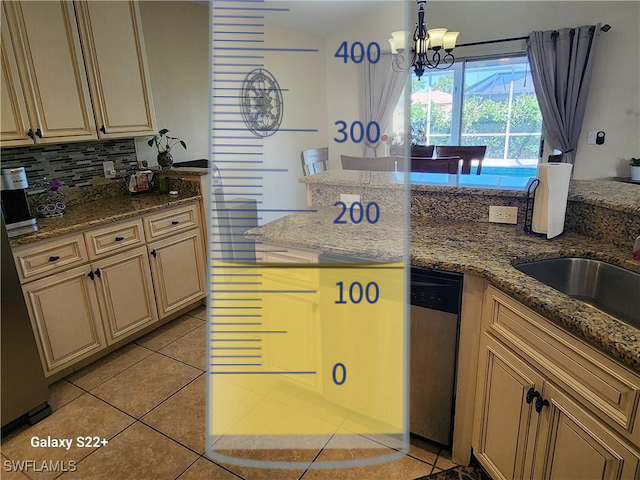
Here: **130** mL
